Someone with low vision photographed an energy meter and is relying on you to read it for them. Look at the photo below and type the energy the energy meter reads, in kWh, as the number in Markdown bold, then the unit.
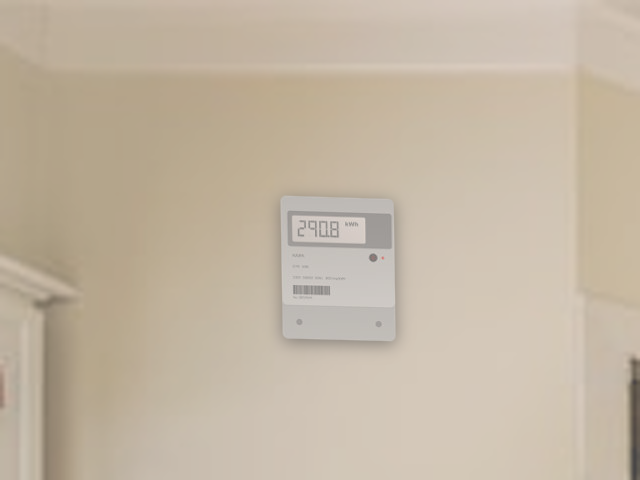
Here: **290.8** kWh
